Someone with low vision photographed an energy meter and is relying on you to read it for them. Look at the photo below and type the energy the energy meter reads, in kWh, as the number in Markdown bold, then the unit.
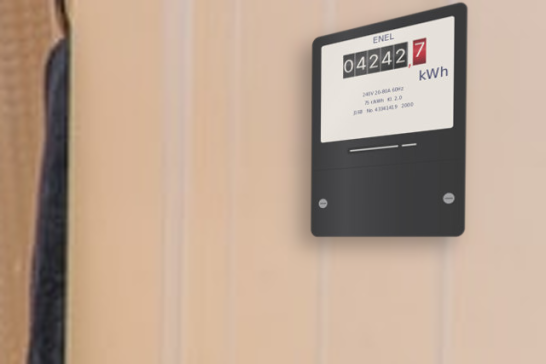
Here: **4242.7** kWh
